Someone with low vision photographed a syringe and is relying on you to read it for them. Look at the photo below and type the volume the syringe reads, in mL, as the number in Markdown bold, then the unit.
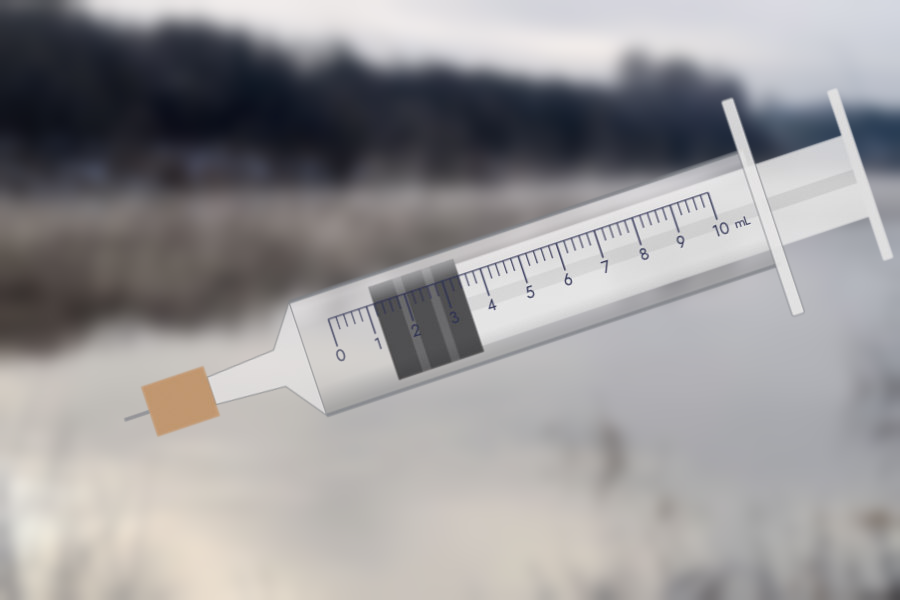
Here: **1.2** mL
